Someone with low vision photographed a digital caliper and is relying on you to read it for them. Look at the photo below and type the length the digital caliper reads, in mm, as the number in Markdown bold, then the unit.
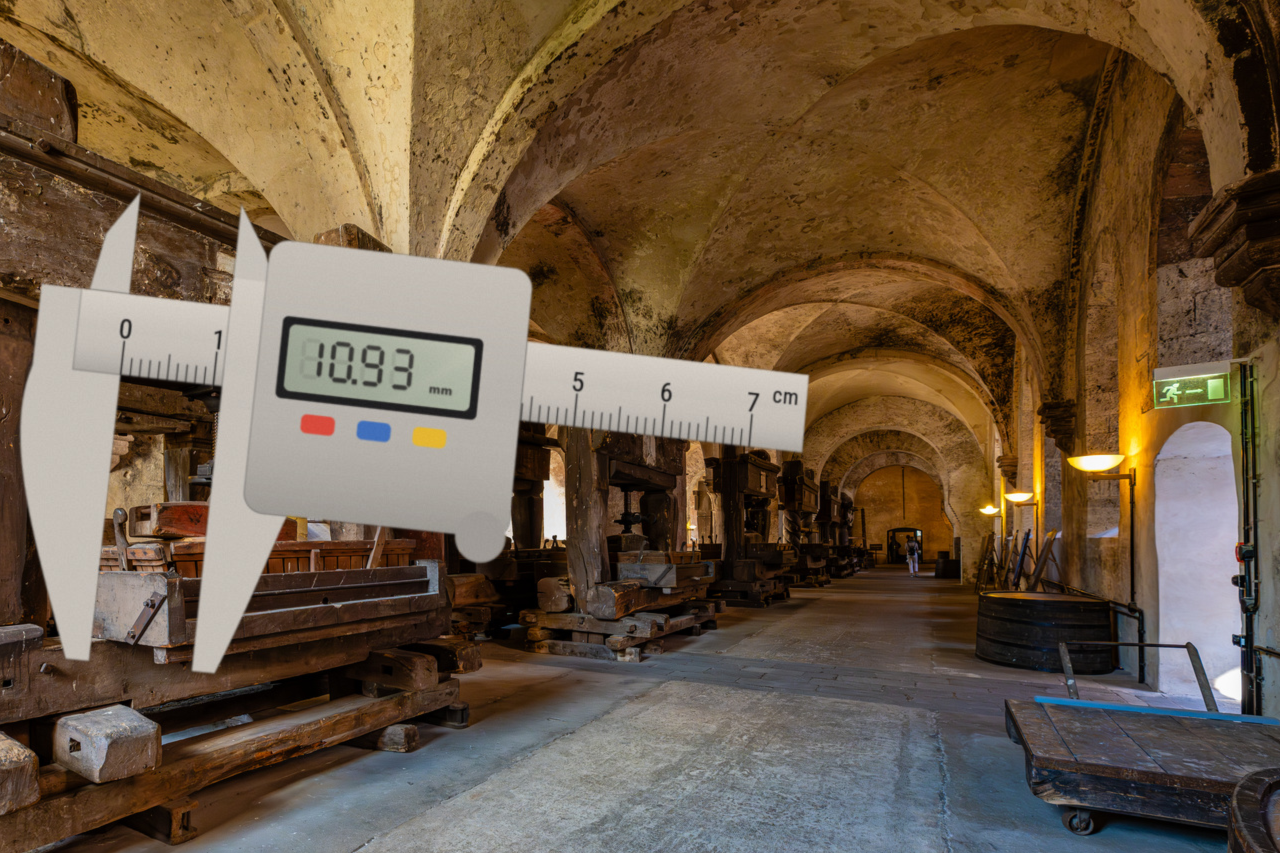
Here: **10.93** mm
